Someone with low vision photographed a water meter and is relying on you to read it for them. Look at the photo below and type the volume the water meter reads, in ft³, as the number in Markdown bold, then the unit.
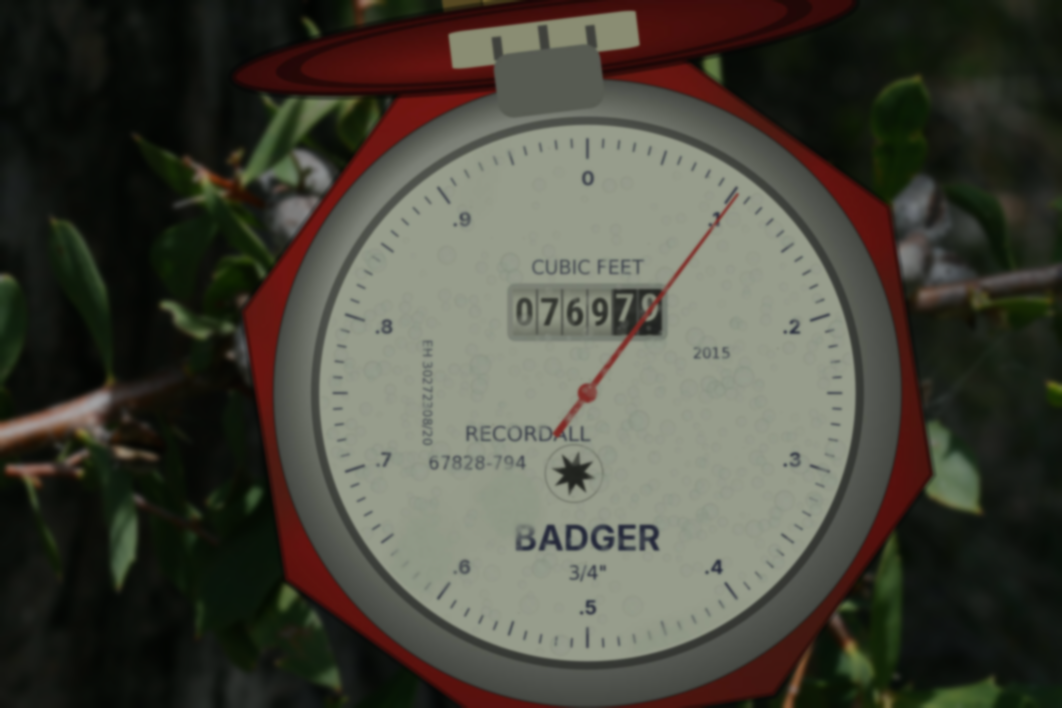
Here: **76979.10** ft³
